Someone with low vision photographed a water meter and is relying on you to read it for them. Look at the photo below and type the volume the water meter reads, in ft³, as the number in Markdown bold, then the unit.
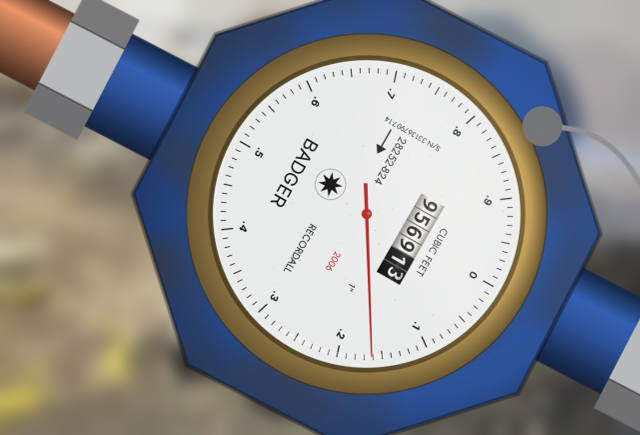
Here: **956913.16** ft³
